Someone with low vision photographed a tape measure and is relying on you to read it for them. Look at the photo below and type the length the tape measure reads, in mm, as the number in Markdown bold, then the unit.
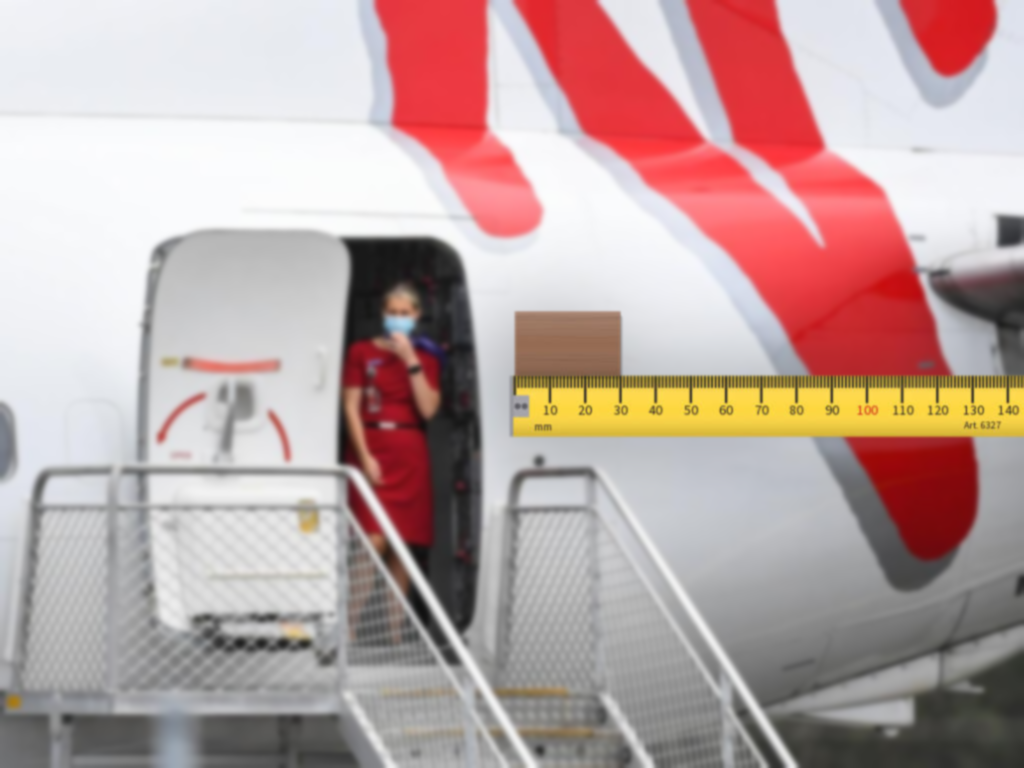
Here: **30** mm
